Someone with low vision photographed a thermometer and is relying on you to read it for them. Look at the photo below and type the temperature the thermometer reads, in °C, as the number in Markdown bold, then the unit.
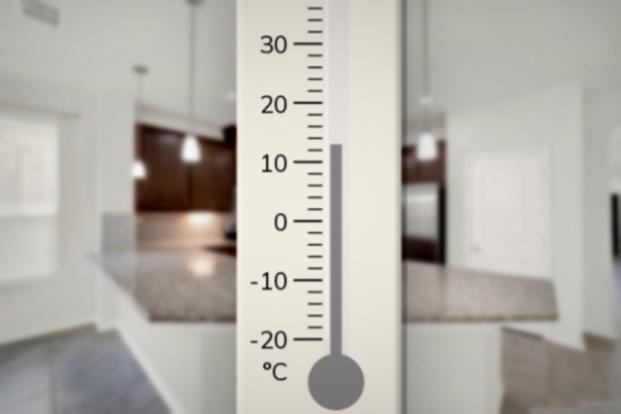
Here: **13** °C
